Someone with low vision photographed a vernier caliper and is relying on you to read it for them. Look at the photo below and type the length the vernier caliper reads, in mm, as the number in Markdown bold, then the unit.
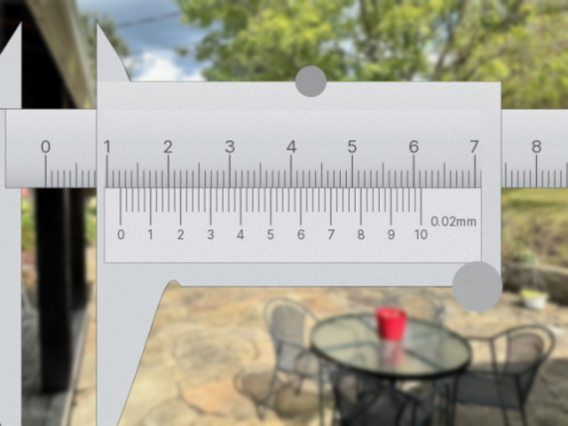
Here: **12.2** mm
